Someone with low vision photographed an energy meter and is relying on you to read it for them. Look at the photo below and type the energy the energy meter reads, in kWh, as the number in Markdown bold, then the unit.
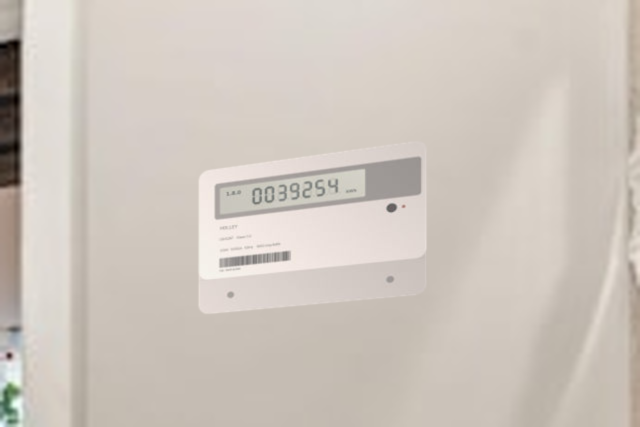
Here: **39254** kWh
